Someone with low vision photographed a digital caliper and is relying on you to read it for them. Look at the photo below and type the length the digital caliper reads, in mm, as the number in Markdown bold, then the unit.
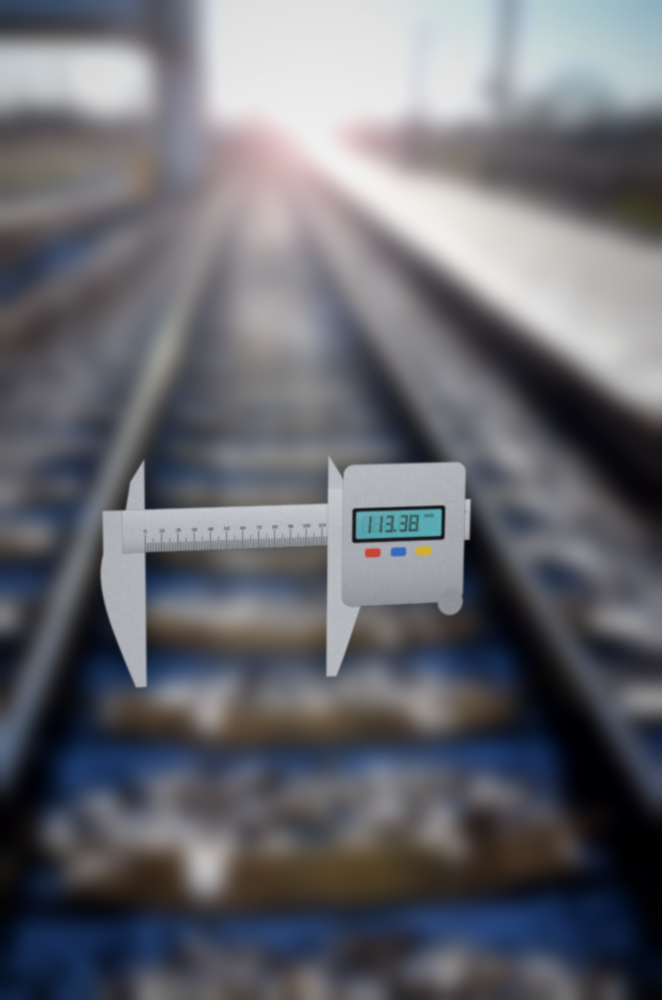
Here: **113.38** mm
